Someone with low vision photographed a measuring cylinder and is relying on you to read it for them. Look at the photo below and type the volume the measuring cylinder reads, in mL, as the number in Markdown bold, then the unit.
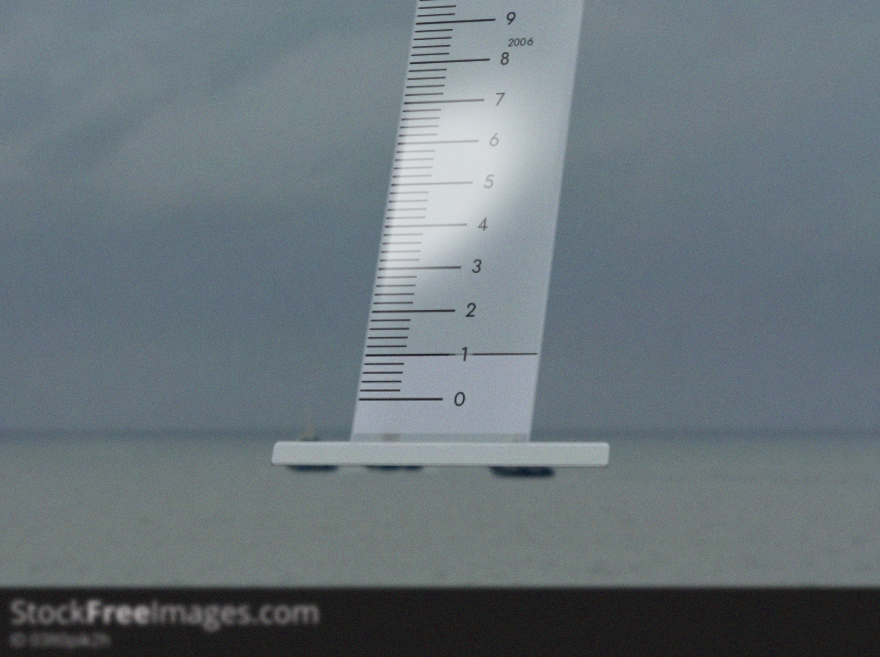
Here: **1** mL
